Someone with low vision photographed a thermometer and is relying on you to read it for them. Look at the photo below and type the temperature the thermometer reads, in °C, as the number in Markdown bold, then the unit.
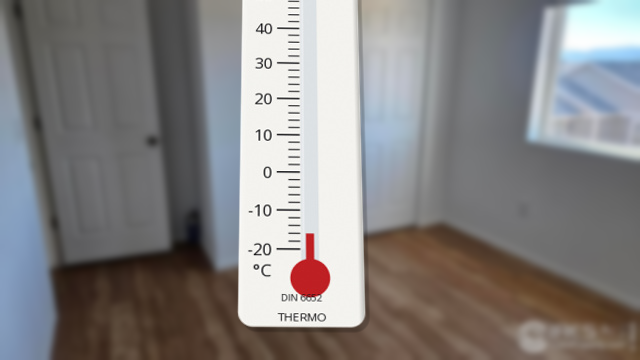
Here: **-16** °C
